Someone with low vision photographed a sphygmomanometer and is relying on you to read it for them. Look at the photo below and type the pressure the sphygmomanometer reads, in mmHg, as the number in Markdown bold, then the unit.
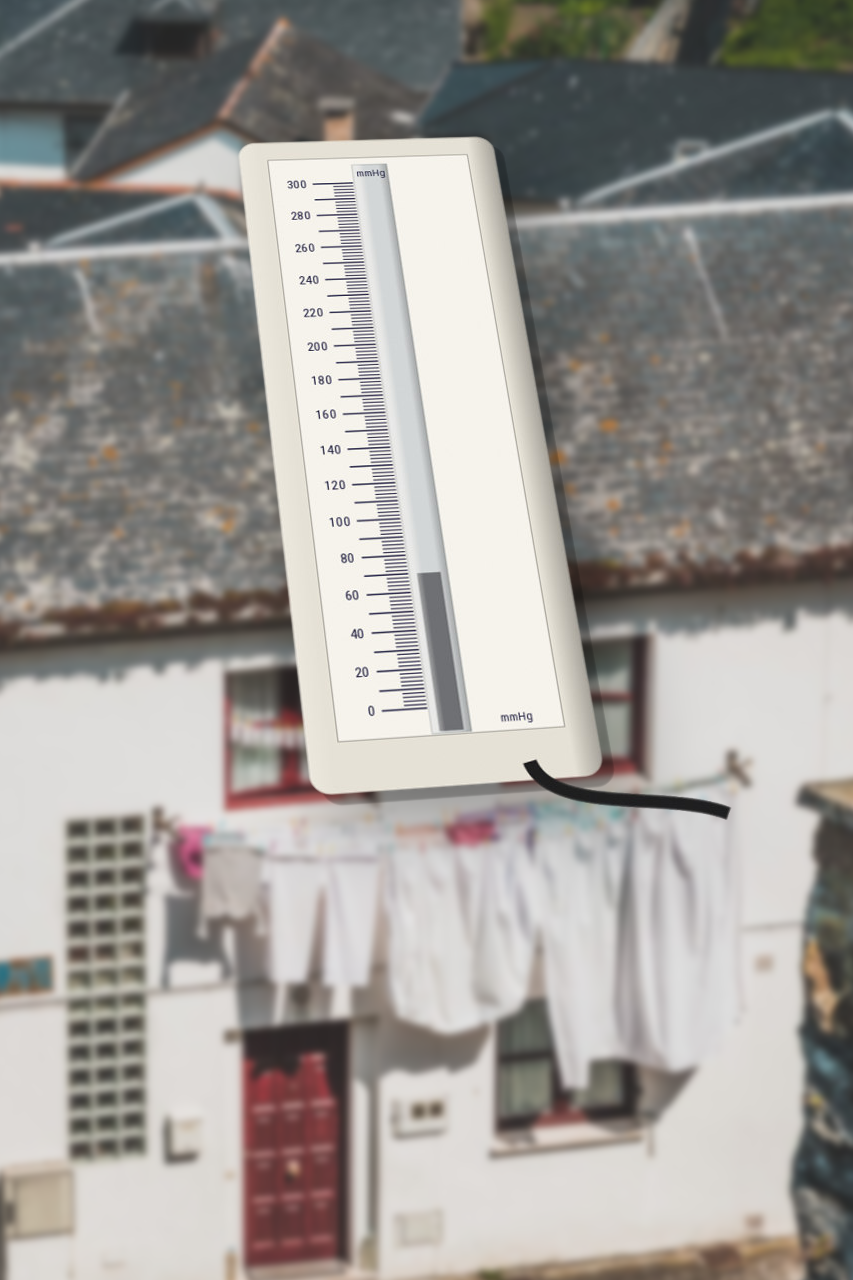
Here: **70** mmHg
